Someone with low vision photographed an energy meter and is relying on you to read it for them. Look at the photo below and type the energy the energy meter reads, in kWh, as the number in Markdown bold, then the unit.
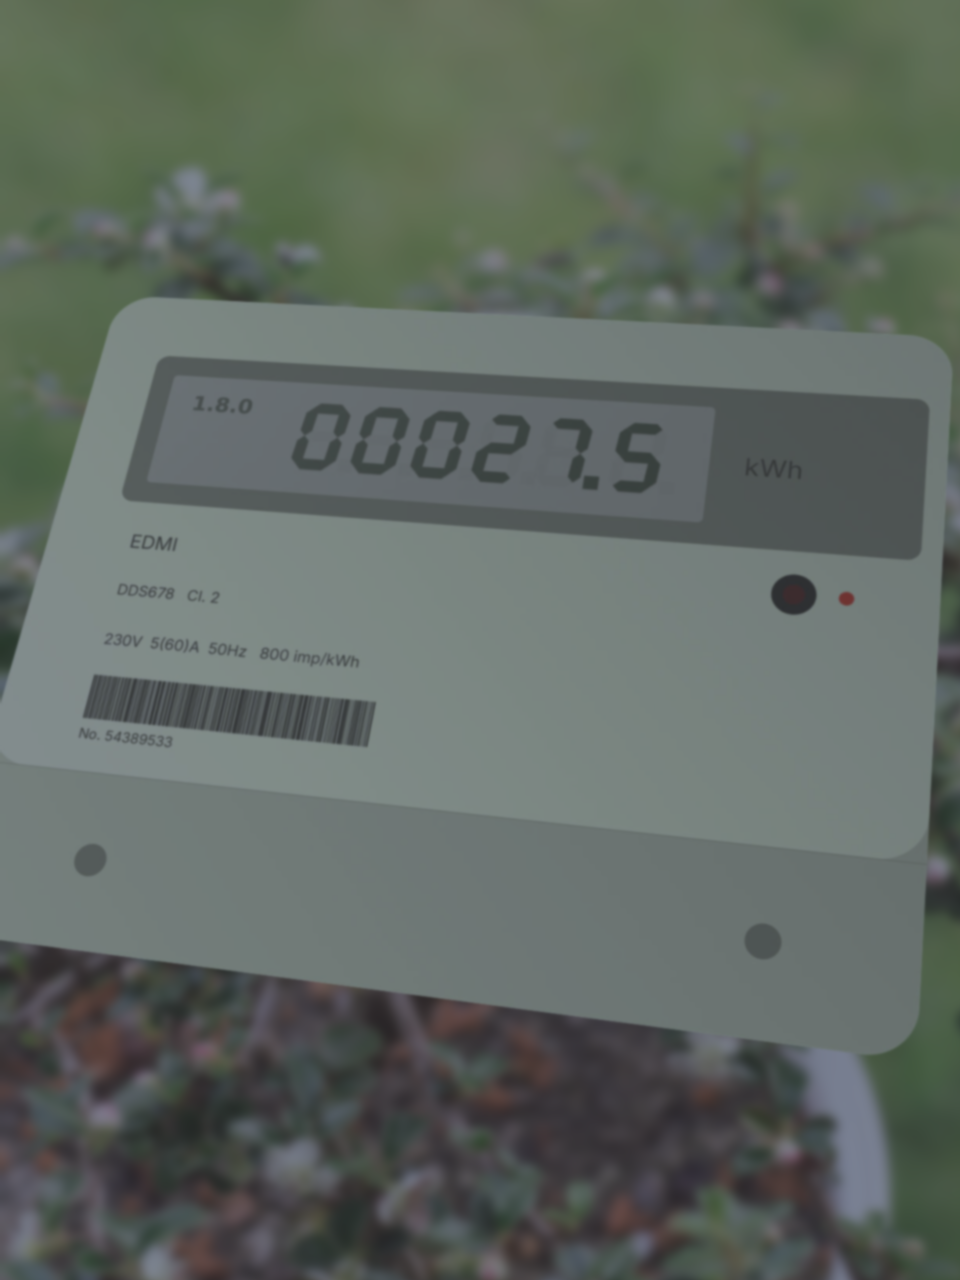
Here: **27.5** kWh
